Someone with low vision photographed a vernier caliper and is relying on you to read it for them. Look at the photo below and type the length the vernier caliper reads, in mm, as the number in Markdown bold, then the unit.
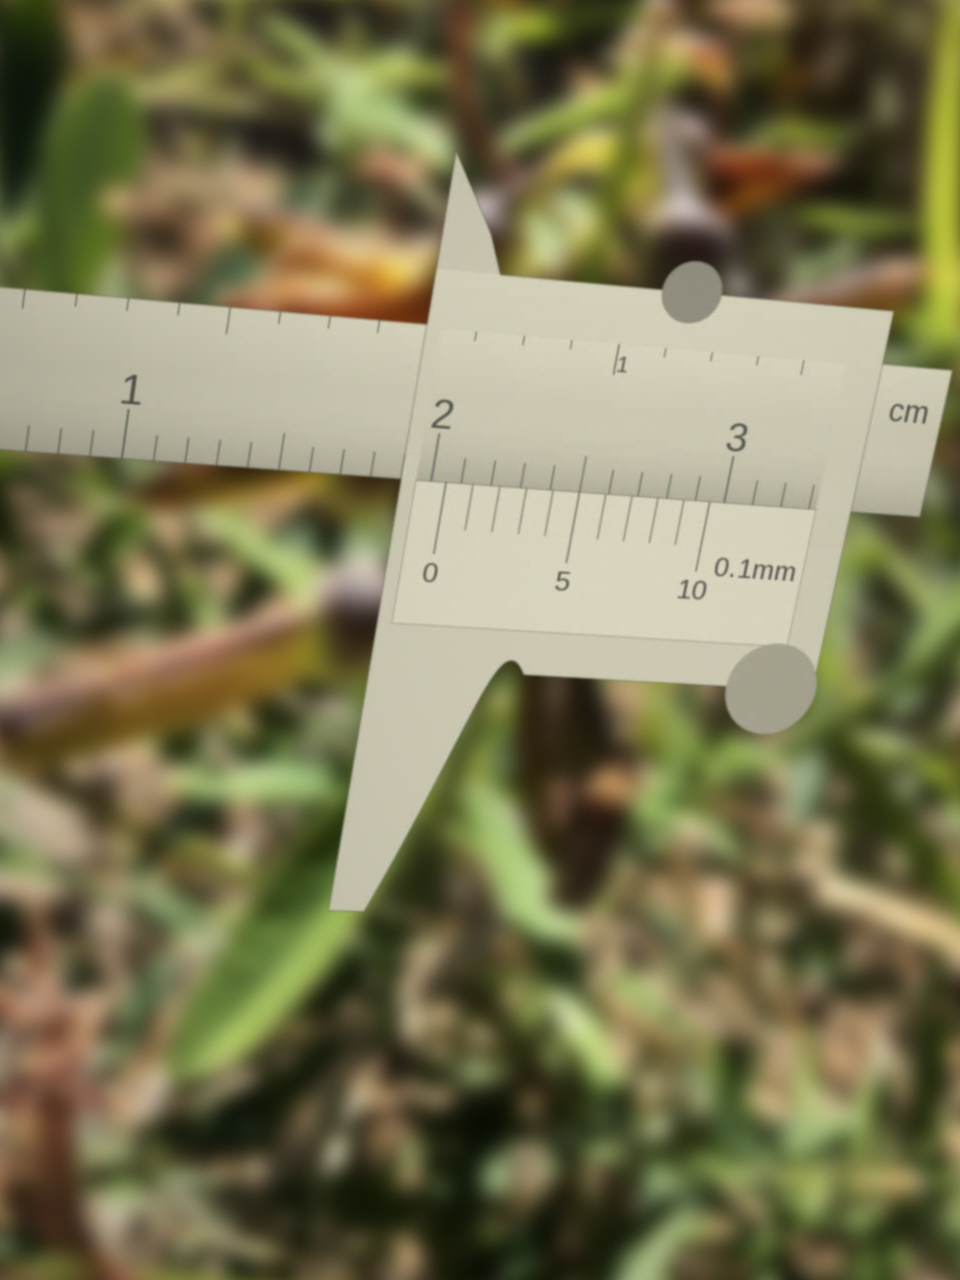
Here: **20.5** mm
